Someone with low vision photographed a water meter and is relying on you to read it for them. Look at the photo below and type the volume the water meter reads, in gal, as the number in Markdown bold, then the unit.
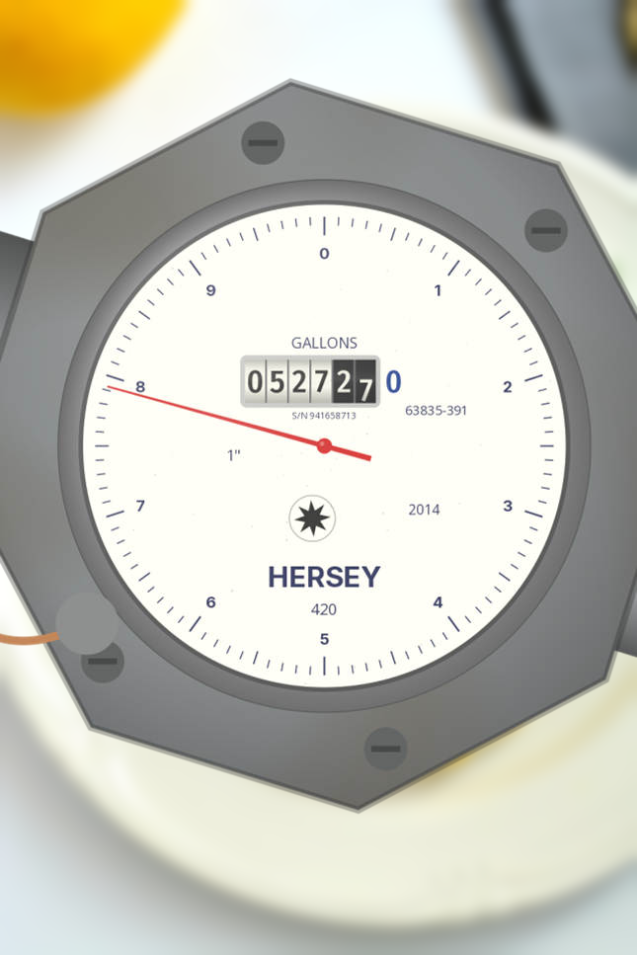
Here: **527267.9** gal
